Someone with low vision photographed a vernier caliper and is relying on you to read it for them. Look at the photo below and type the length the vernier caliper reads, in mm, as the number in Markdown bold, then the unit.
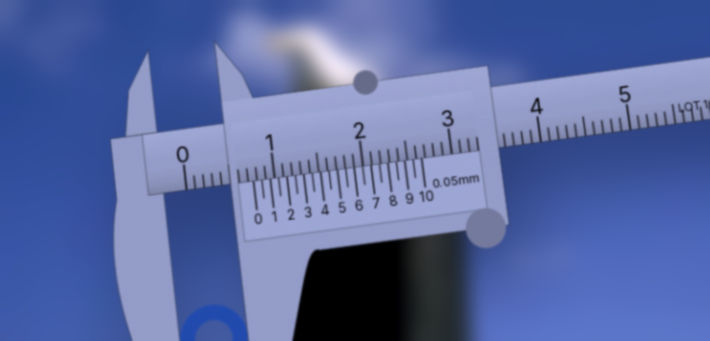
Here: **7.6** mm
